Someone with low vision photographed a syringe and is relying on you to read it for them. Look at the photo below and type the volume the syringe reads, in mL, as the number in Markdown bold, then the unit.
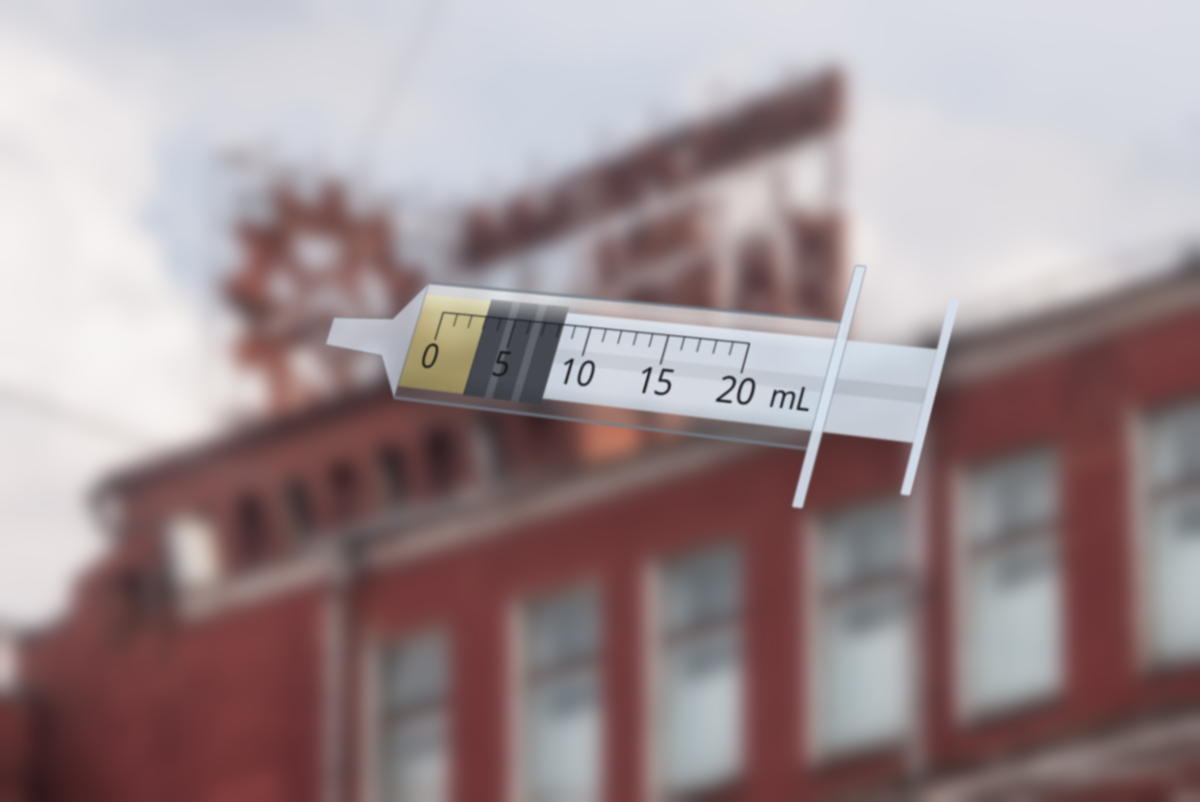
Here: **3** mL
